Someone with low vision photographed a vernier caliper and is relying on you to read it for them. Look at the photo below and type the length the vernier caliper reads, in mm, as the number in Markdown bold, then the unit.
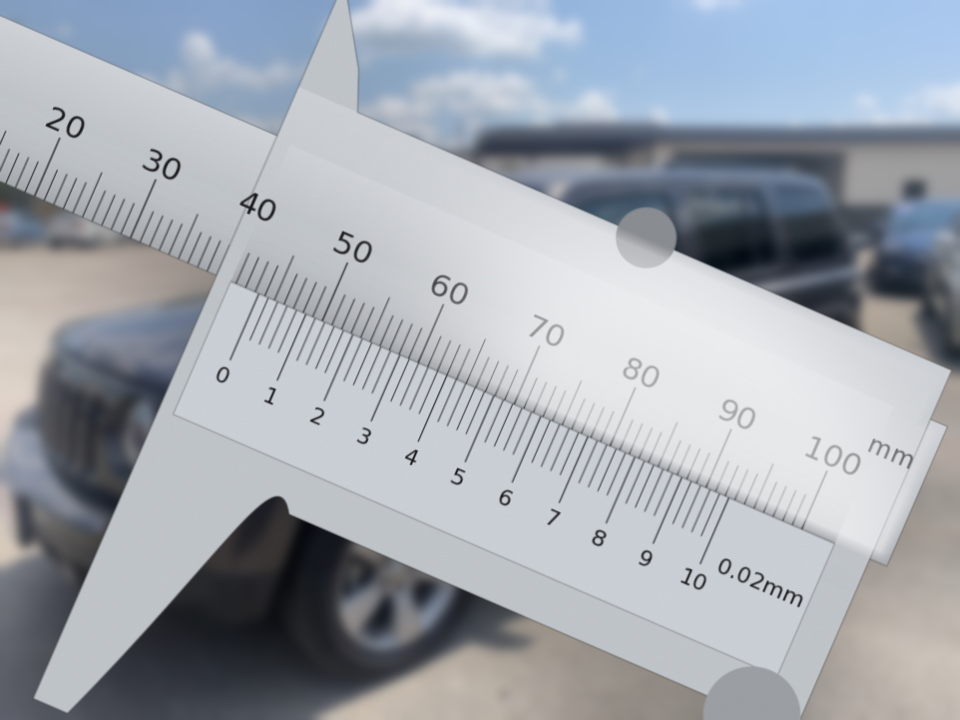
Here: **43.4** mm
